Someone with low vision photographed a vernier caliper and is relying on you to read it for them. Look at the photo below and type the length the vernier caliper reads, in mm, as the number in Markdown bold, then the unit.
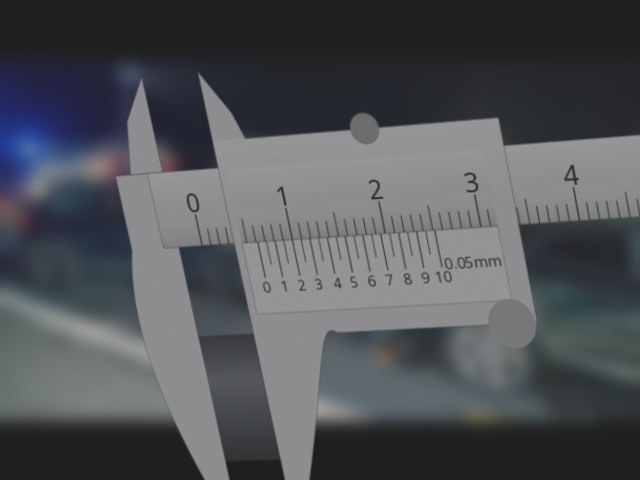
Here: **6.2** mm
